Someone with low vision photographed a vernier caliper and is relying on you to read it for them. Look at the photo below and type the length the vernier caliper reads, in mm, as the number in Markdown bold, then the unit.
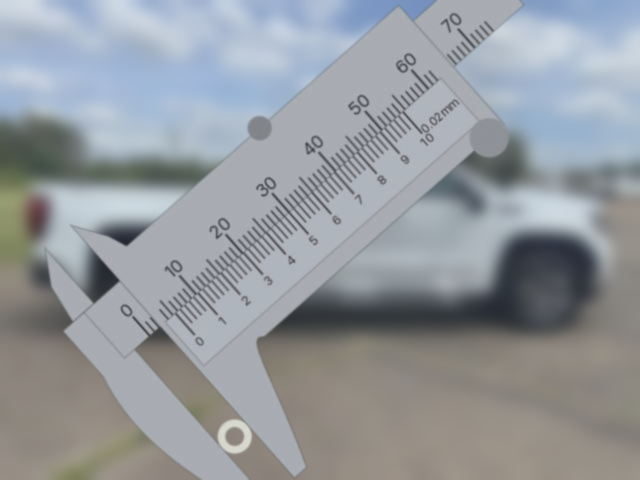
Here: **5.5** mm
